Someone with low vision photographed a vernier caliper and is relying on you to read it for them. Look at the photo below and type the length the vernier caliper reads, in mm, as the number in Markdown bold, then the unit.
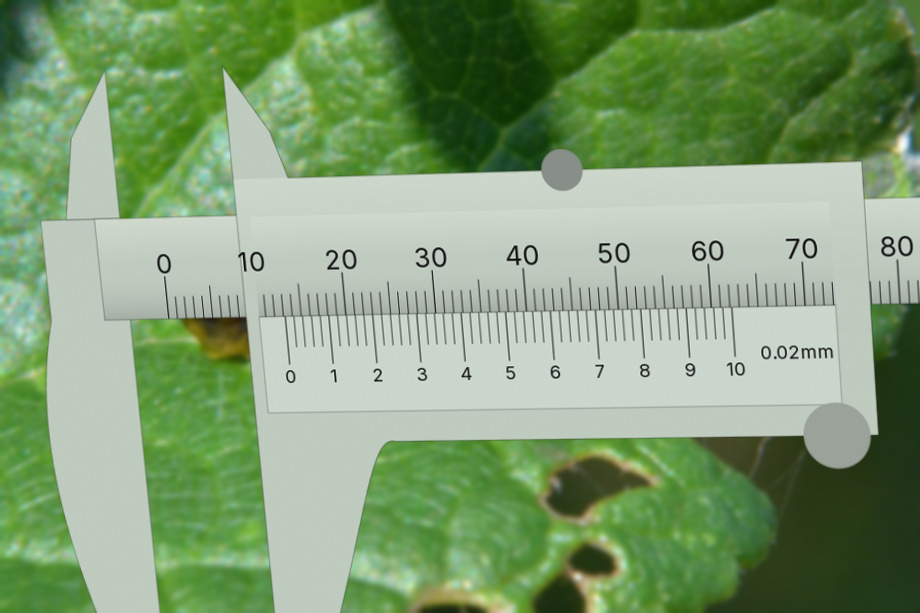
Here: **13.2** mm
